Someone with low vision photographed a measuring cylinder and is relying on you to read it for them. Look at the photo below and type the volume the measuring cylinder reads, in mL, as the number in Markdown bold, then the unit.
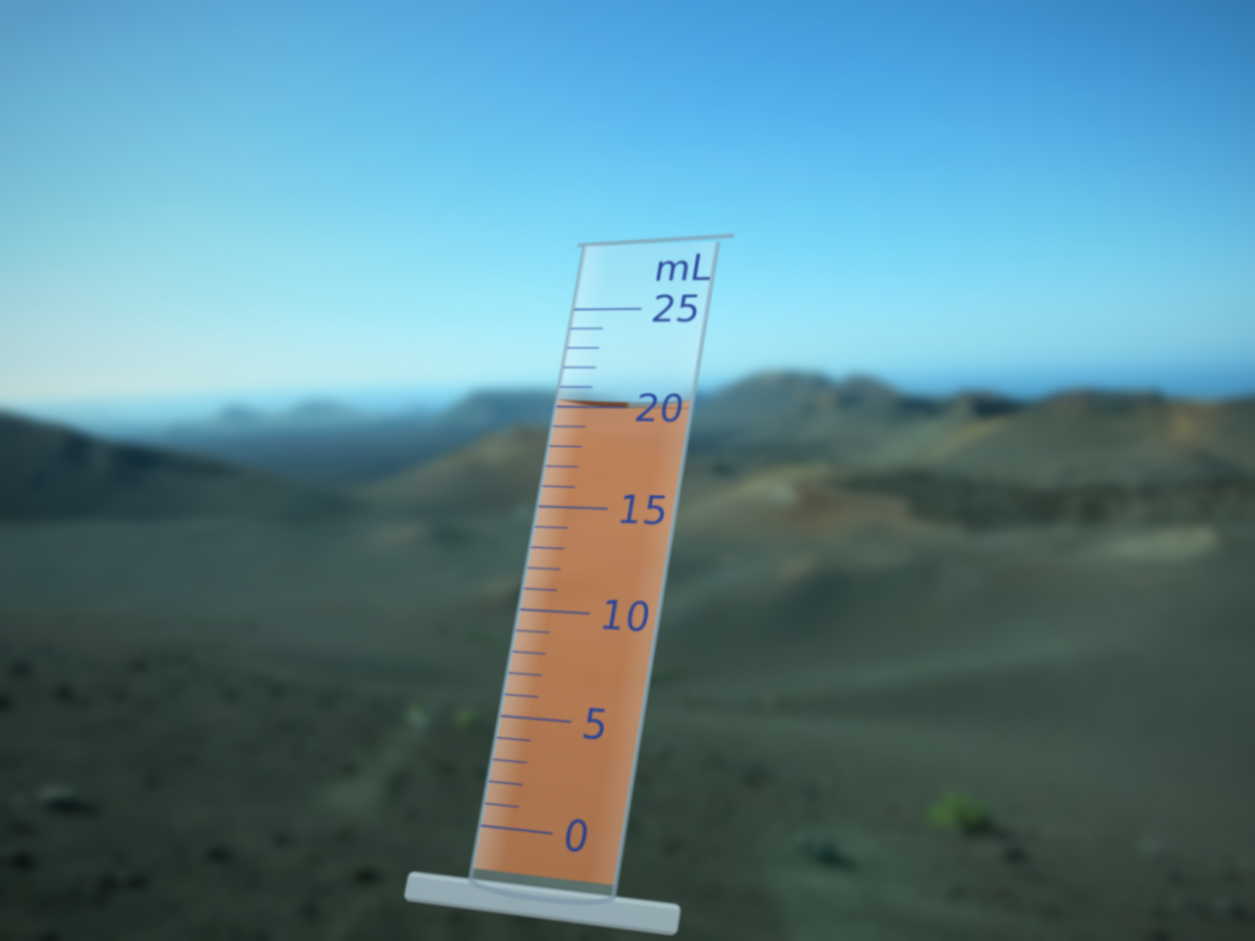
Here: **20** mL
